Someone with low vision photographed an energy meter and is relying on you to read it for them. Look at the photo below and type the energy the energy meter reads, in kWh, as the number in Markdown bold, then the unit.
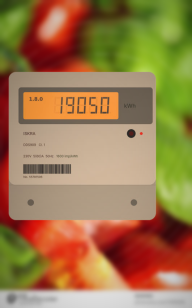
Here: **19050** kWh
